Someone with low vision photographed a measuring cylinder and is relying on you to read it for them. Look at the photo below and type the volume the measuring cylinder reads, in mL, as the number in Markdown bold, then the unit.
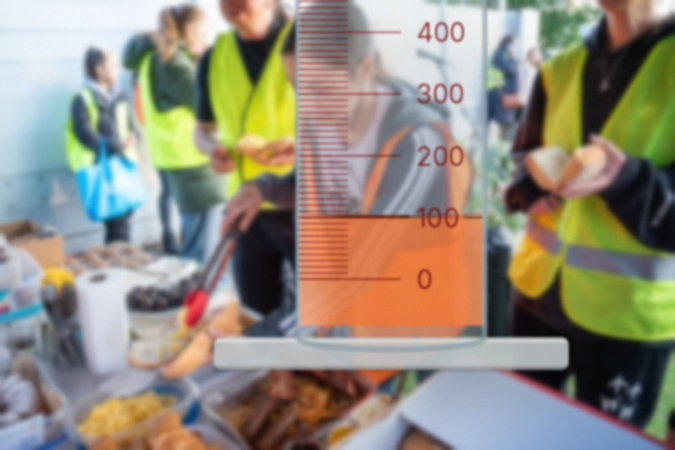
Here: **100** mL
